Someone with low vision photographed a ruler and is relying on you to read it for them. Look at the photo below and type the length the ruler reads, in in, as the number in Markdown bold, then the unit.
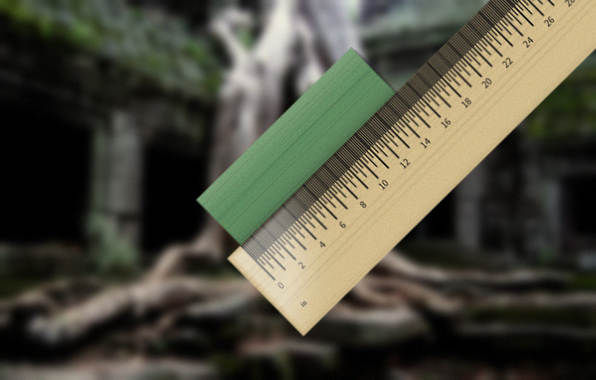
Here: **15** in
